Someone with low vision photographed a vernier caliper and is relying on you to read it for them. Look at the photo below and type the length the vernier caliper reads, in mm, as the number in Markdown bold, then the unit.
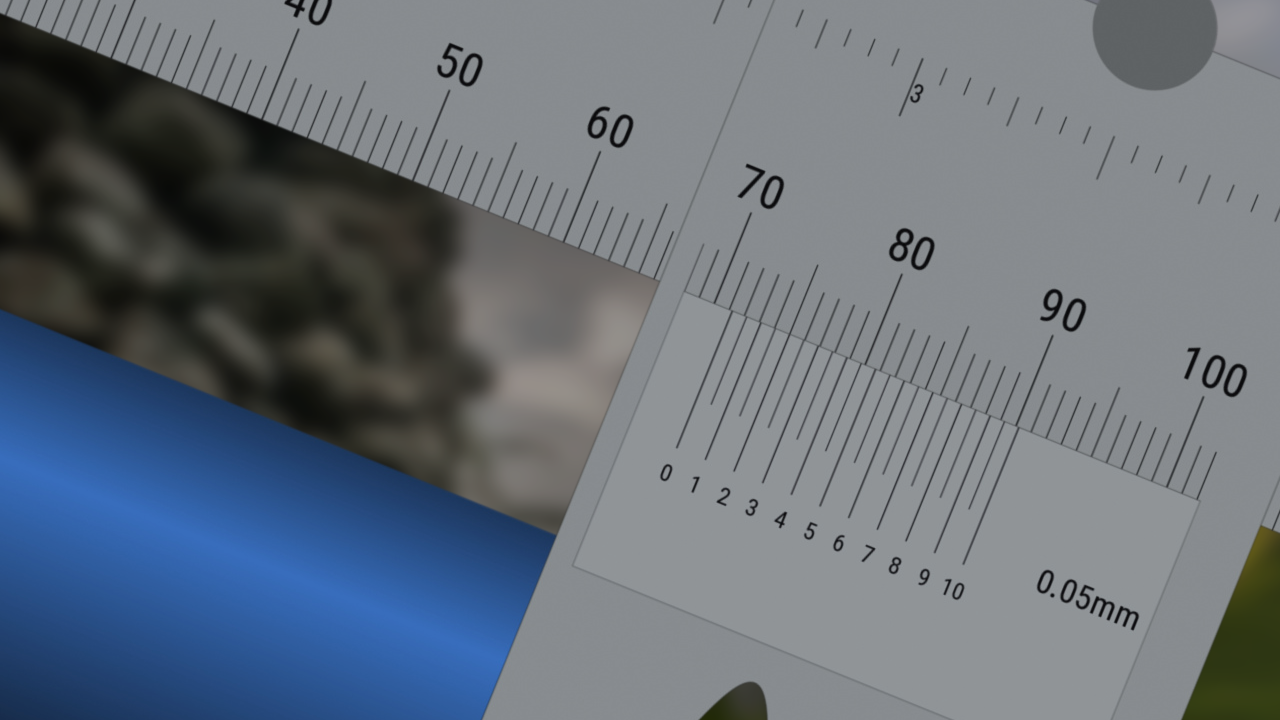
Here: **71.2** mm
